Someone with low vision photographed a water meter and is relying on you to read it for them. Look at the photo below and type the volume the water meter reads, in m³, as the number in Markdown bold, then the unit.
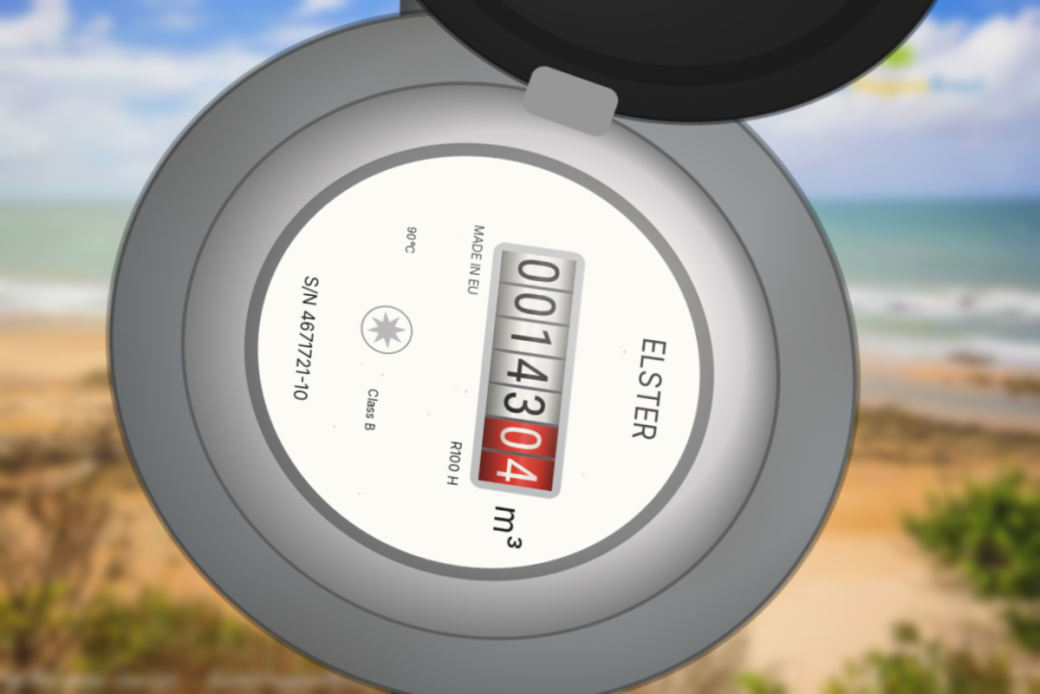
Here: **143.04** m³
